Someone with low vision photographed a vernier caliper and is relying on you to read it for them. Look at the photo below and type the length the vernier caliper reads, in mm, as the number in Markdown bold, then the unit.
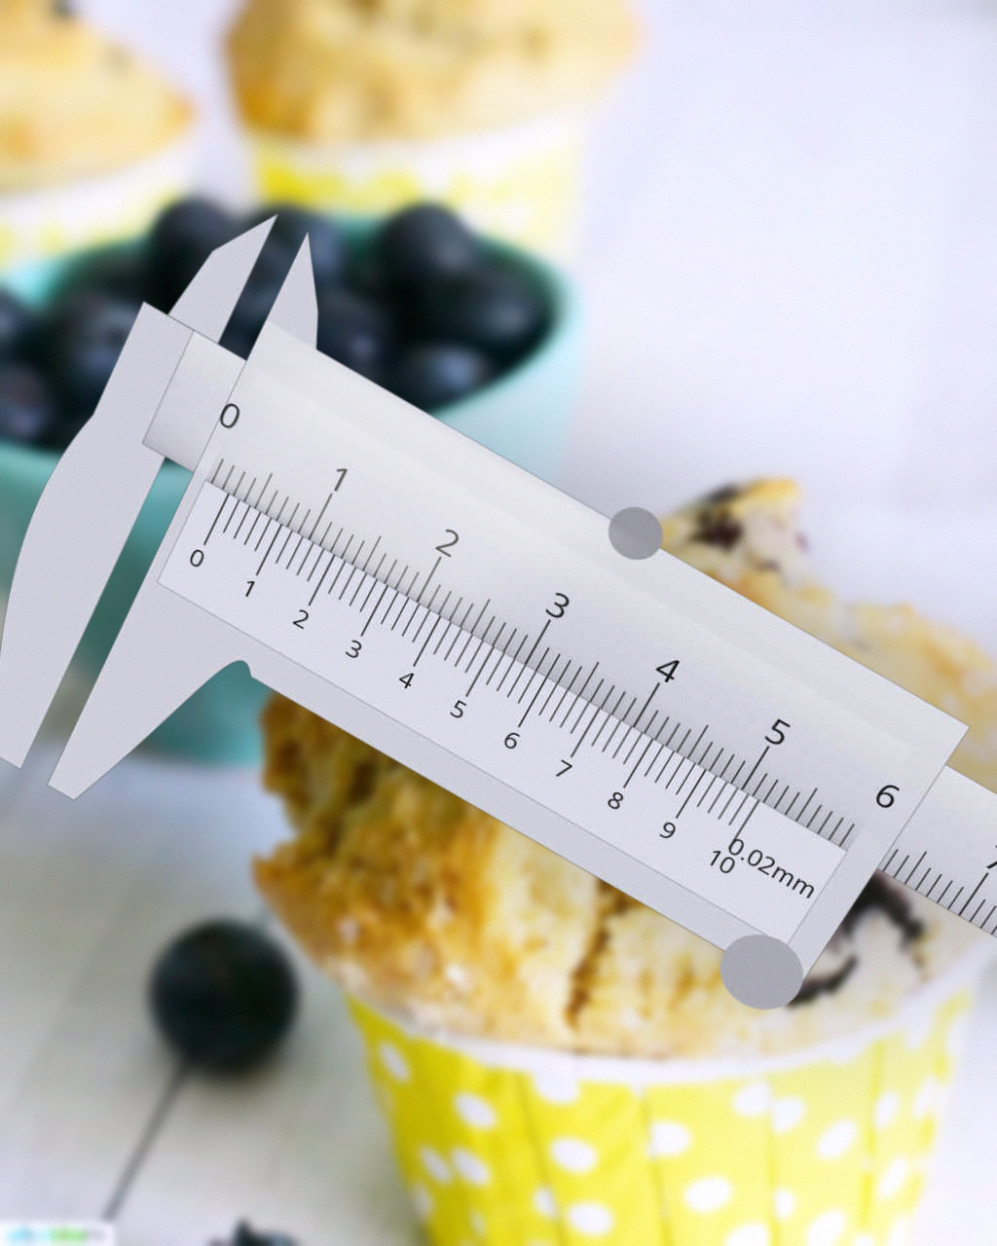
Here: **2.6** mm
